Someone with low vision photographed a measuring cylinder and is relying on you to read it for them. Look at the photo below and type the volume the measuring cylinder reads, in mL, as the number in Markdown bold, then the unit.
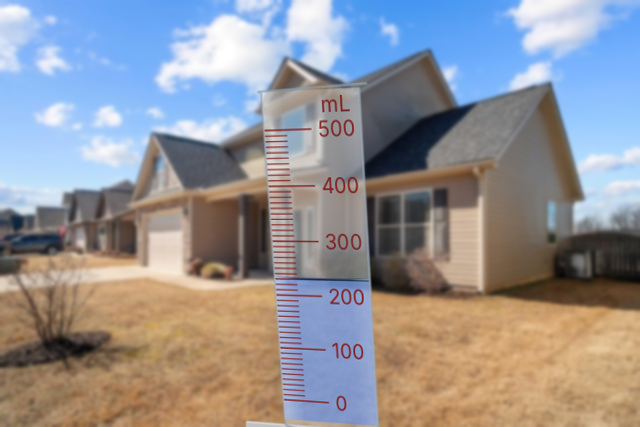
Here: **230** mL
